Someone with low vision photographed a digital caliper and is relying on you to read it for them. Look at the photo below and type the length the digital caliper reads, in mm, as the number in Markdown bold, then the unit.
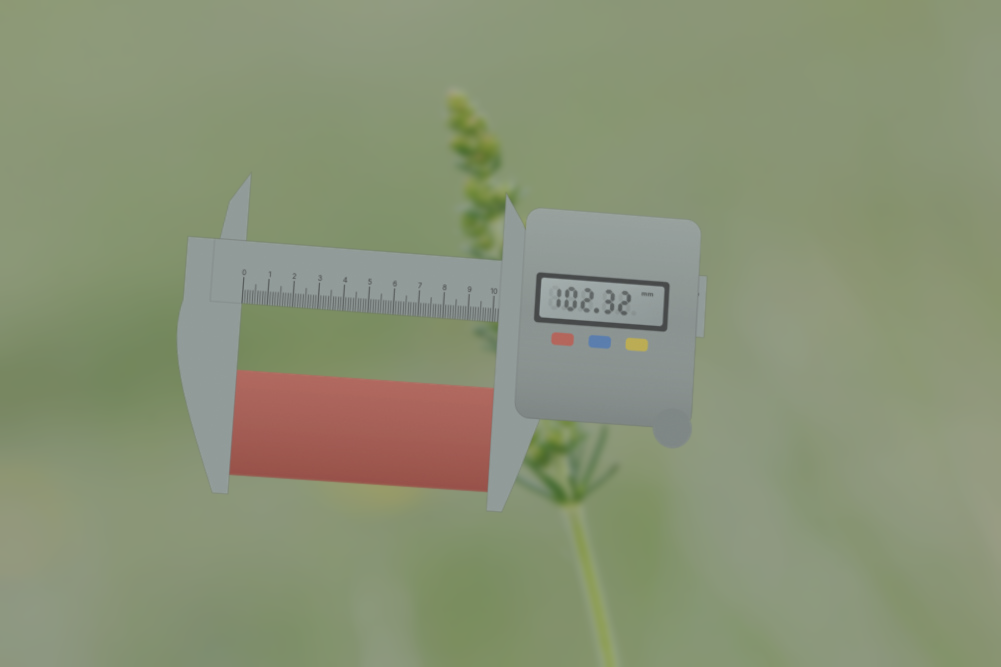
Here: **102.32** mm
